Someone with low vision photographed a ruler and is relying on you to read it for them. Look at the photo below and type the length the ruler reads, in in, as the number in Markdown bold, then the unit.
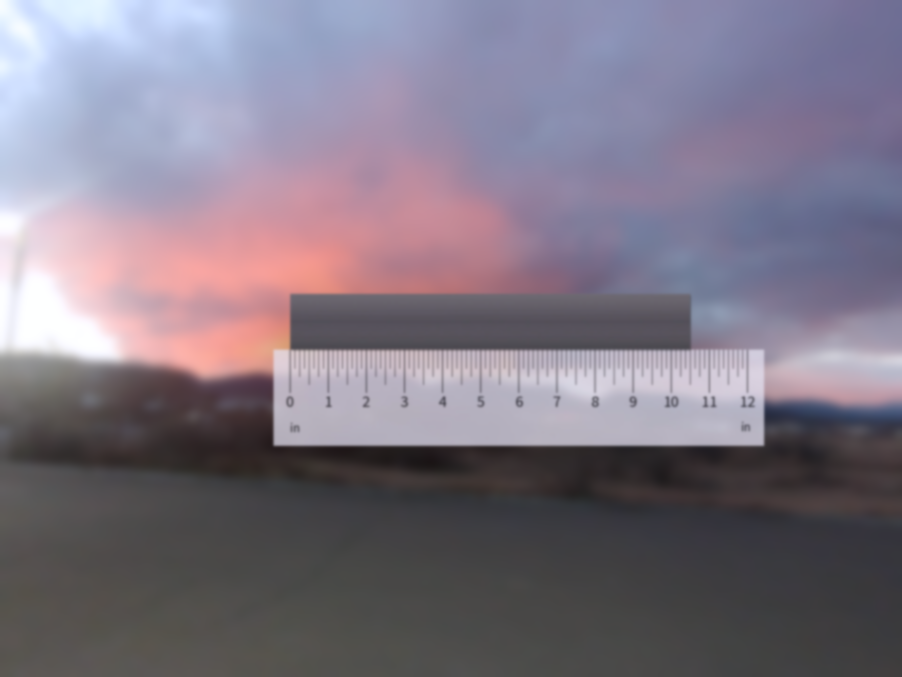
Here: **10.5** in
